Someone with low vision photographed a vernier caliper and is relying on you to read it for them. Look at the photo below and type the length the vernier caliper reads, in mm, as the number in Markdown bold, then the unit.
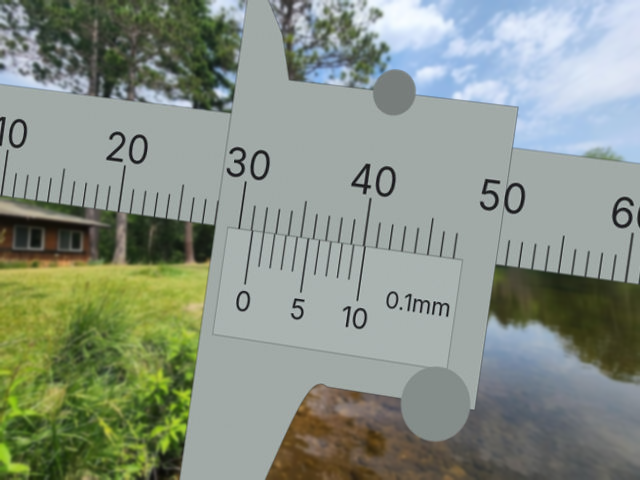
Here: **31.1** mm
